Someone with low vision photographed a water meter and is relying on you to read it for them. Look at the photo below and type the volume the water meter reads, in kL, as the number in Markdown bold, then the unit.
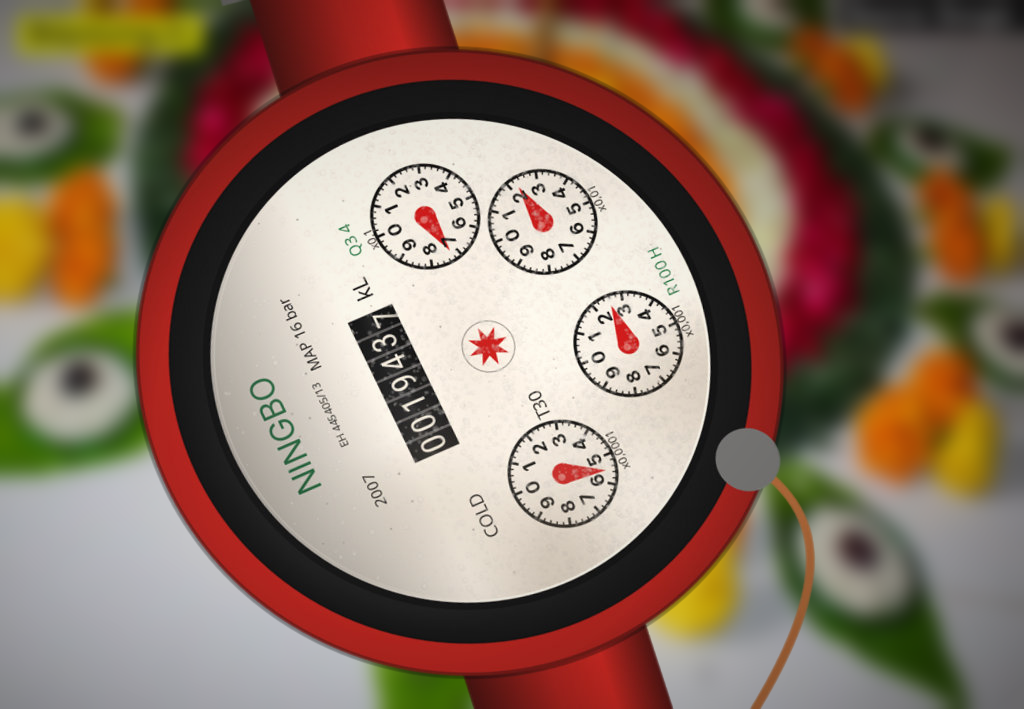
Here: **19436.7225** kL
